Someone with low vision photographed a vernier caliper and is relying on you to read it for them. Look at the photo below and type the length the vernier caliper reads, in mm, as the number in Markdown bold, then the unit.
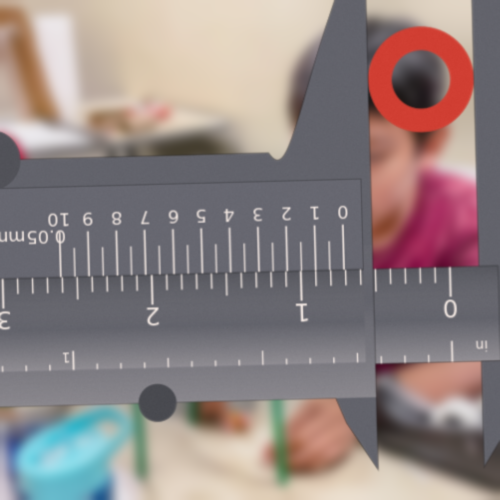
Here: **7.1** mm
